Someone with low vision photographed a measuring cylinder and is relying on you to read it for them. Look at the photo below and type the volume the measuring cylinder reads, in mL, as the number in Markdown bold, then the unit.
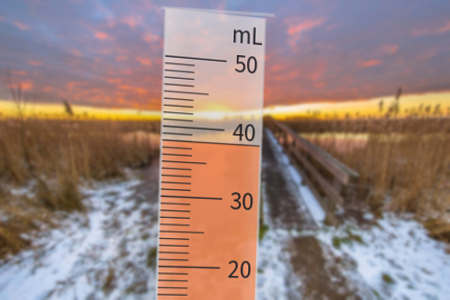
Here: **38** mL
